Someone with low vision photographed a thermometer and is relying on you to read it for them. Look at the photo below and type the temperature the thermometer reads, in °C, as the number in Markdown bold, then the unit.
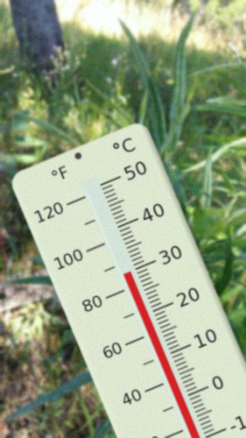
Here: **30** °C
